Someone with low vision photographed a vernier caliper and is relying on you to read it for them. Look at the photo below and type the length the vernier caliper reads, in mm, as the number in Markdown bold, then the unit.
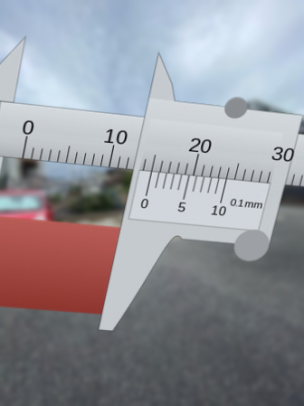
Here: **15.0** mm
